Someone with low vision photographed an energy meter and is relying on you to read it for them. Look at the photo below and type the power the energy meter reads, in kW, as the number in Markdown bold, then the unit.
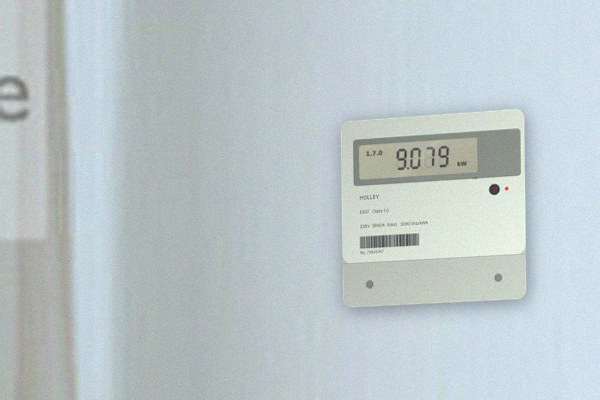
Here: **9.079** kW
